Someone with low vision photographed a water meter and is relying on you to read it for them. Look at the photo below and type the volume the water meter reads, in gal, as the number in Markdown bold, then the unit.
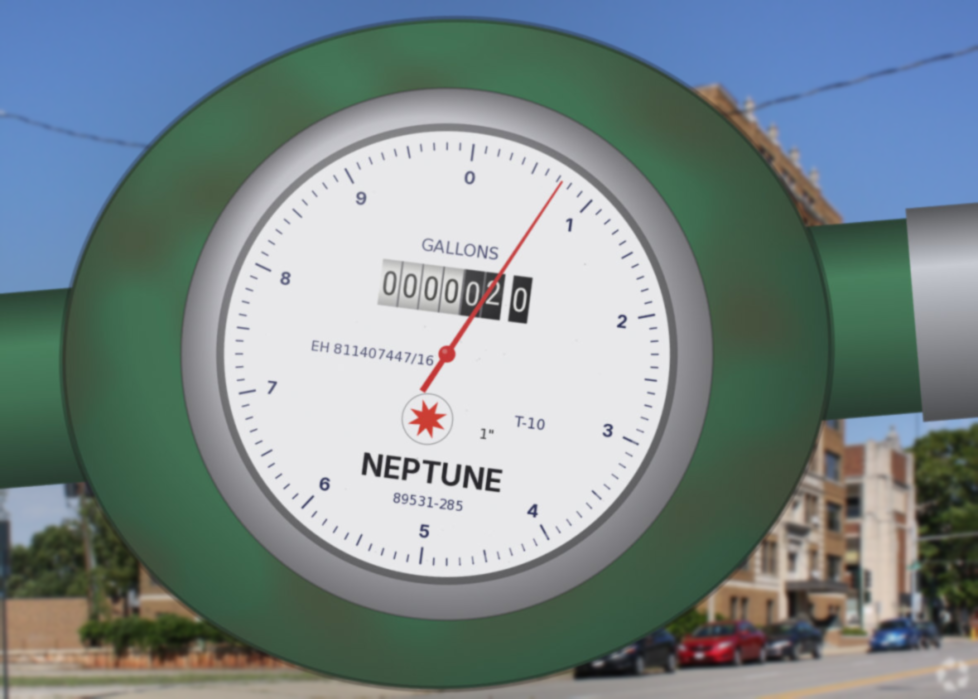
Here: **20.7** gal
